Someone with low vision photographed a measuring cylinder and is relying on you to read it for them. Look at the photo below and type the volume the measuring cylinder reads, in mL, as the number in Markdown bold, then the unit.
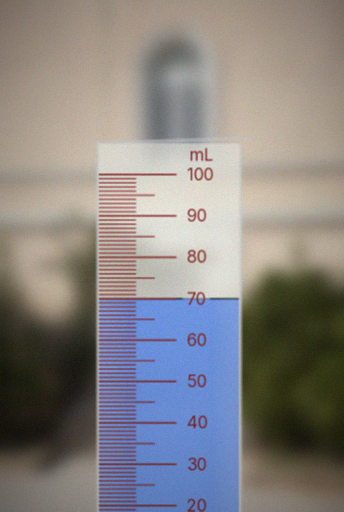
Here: **70** mL
